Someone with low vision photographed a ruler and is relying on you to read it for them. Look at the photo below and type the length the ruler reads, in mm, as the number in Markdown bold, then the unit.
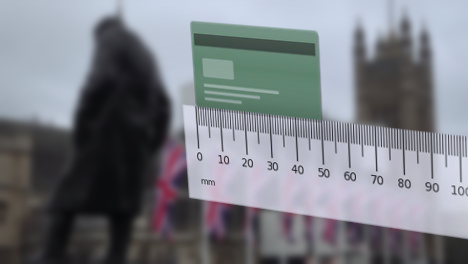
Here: **50** mm
